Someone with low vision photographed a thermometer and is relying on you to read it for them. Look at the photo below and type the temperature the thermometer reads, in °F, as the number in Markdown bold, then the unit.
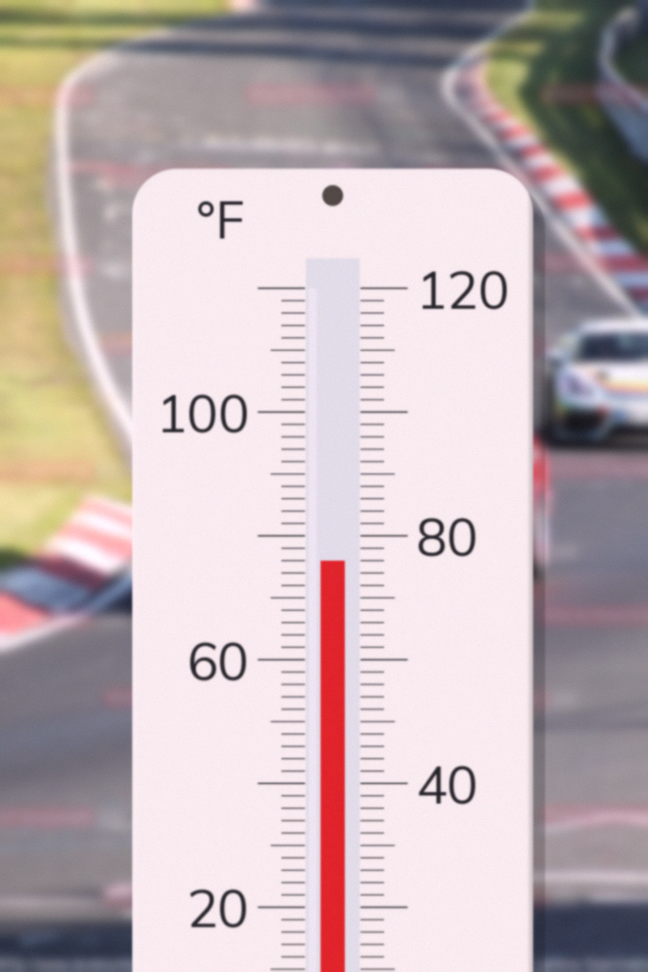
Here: **76** °F
